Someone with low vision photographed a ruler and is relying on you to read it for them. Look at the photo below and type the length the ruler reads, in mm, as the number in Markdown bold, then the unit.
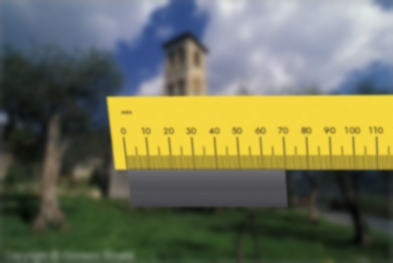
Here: **70** mm
